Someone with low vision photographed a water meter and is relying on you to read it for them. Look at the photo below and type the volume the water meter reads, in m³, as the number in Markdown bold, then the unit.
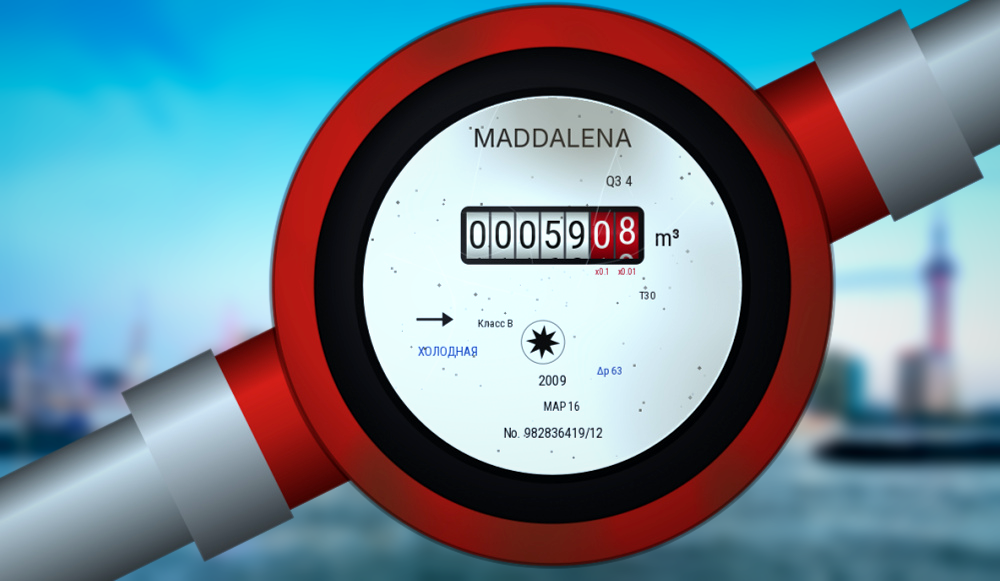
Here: **59.08** m³
